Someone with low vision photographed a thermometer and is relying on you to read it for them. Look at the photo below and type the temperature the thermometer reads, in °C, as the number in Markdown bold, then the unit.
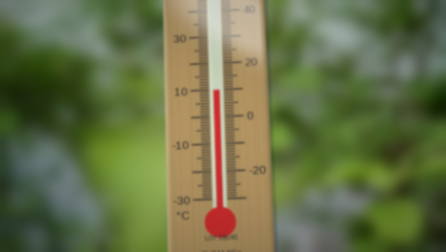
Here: **10** °C
